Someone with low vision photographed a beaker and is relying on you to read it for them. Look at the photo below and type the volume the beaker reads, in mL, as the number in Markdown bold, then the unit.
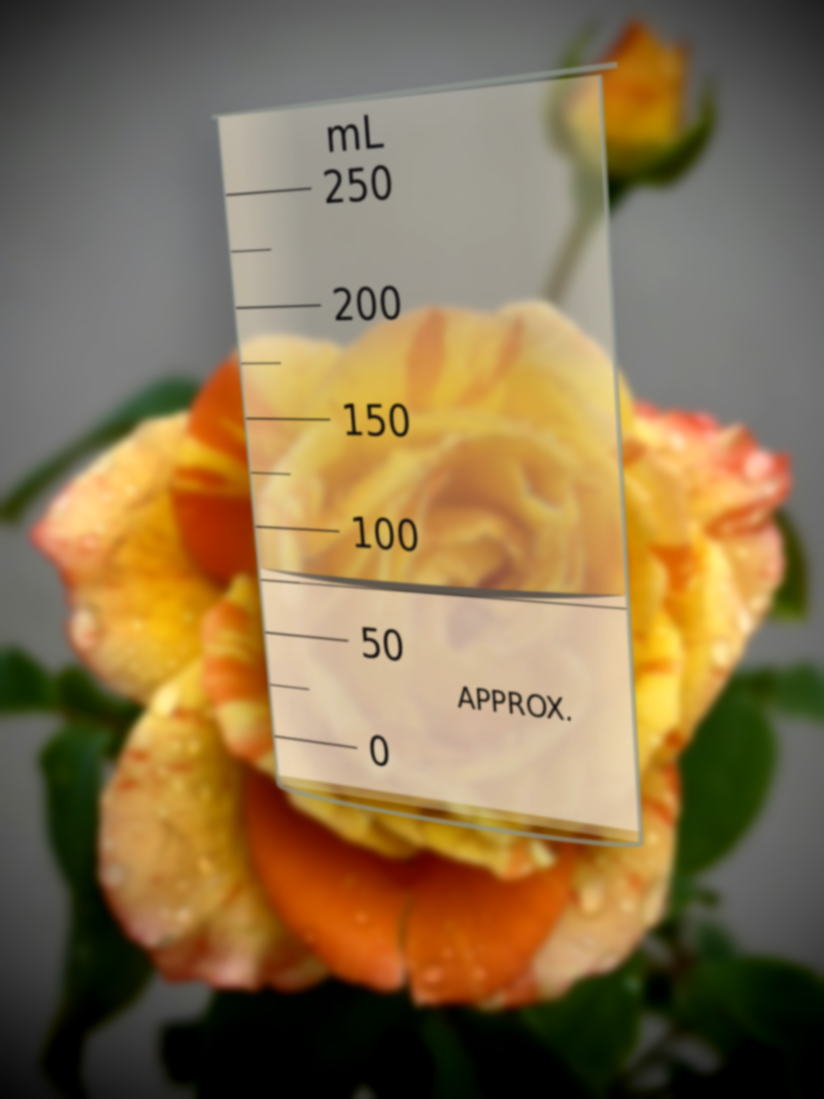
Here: **75** mL
